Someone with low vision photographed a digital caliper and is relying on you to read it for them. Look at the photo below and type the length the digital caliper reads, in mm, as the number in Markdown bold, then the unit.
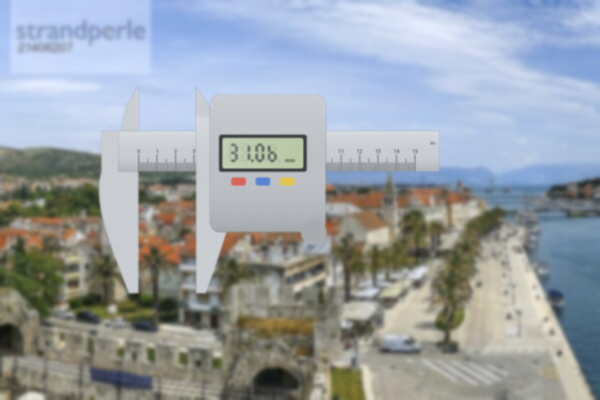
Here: **31.06** mm
